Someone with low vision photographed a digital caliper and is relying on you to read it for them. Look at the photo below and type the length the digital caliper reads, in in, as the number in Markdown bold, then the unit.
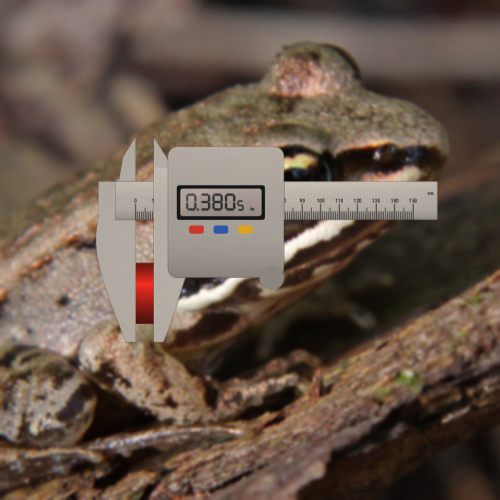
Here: **0.3805** in
